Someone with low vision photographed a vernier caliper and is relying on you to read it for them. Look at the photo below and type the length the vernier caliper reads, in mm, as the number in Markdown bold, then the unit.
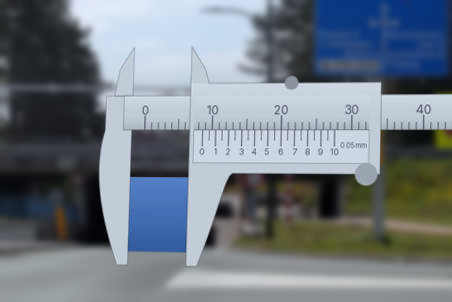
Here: **8.6** mm
